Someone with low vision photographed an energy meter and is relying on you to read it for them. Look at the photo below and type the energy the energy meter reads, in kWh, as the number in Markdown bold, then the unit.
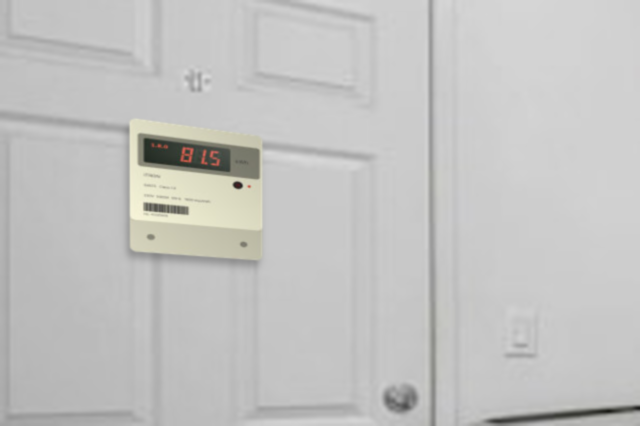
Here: **81.5** kWh
